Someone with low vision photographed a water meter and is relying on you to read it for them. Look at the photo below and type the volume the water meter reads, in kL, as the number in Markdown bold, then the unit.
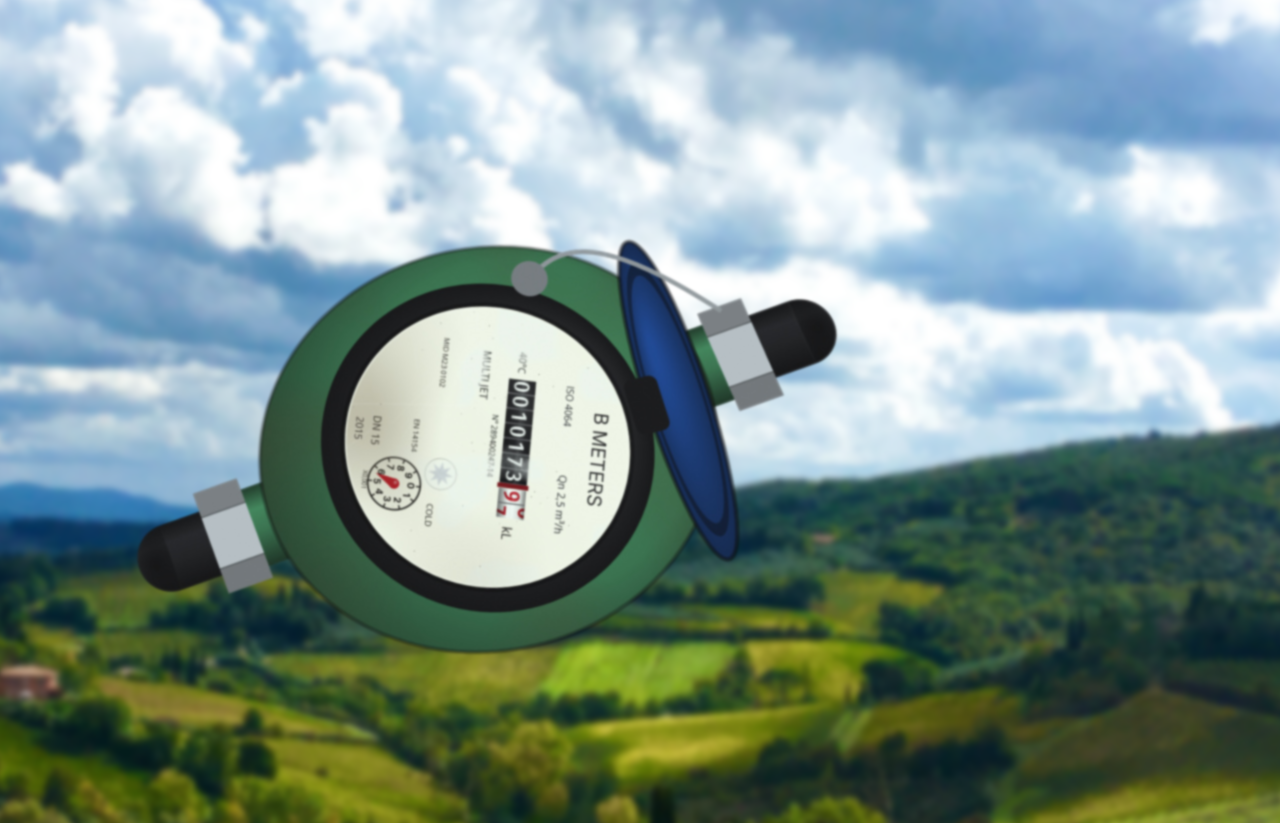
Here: **10173.965** kL
